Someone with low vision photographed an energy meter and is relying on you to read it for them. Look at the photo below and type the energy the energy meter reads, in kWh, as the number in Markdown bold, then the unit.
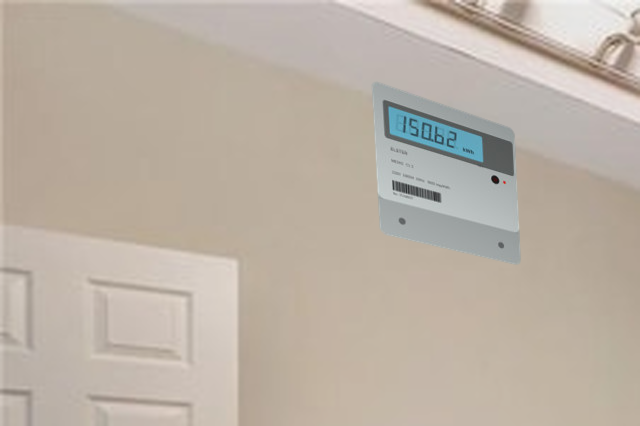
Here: **150.62** kWh
